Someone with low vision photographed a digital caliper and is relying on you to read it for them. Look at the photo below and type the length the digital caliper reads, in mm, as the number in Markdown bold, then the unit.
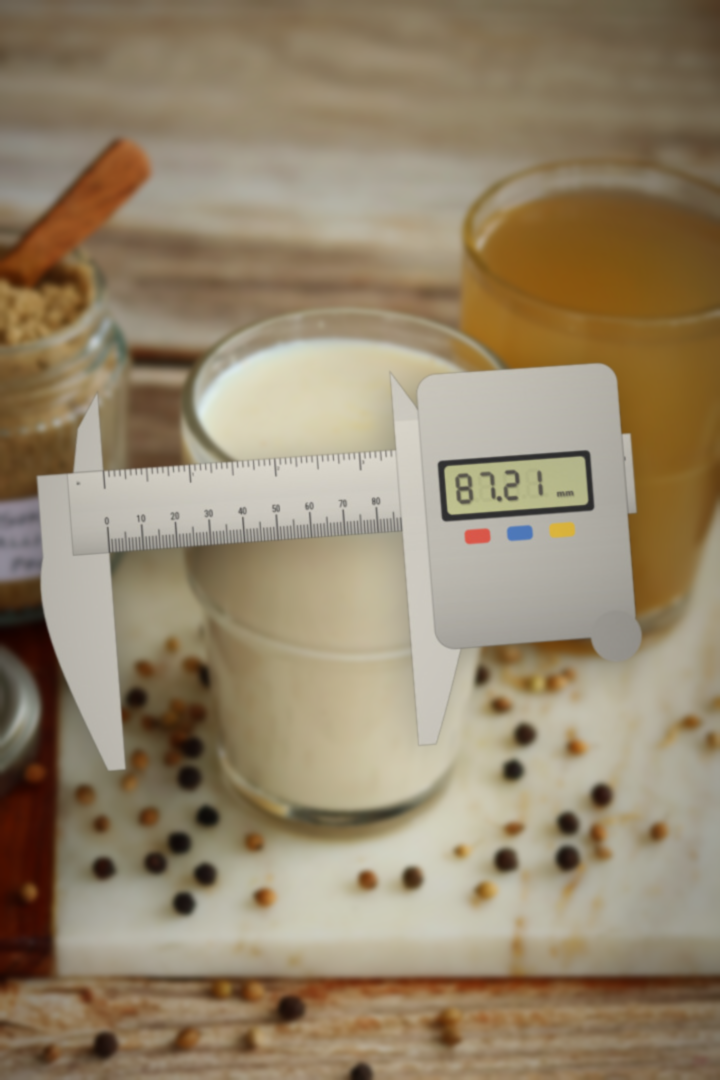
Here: **87.21** mm
